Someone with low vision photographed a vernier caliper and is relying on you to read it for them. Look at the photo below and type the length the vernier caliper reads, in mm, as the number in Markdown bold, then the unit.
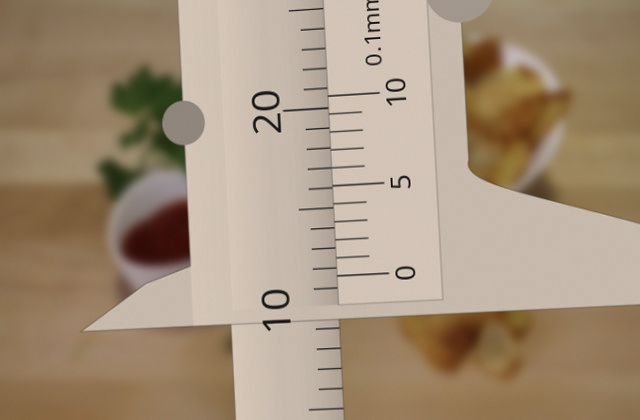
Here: **11.6** mm
